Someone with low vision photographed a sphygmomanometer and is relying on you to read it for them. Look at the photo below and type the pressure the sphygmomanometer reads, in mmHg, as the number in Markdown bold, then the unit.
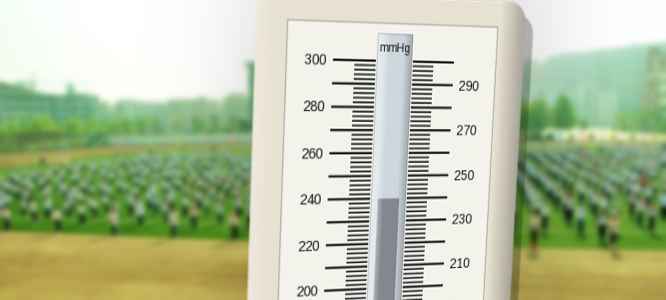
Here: **240** mmHg
